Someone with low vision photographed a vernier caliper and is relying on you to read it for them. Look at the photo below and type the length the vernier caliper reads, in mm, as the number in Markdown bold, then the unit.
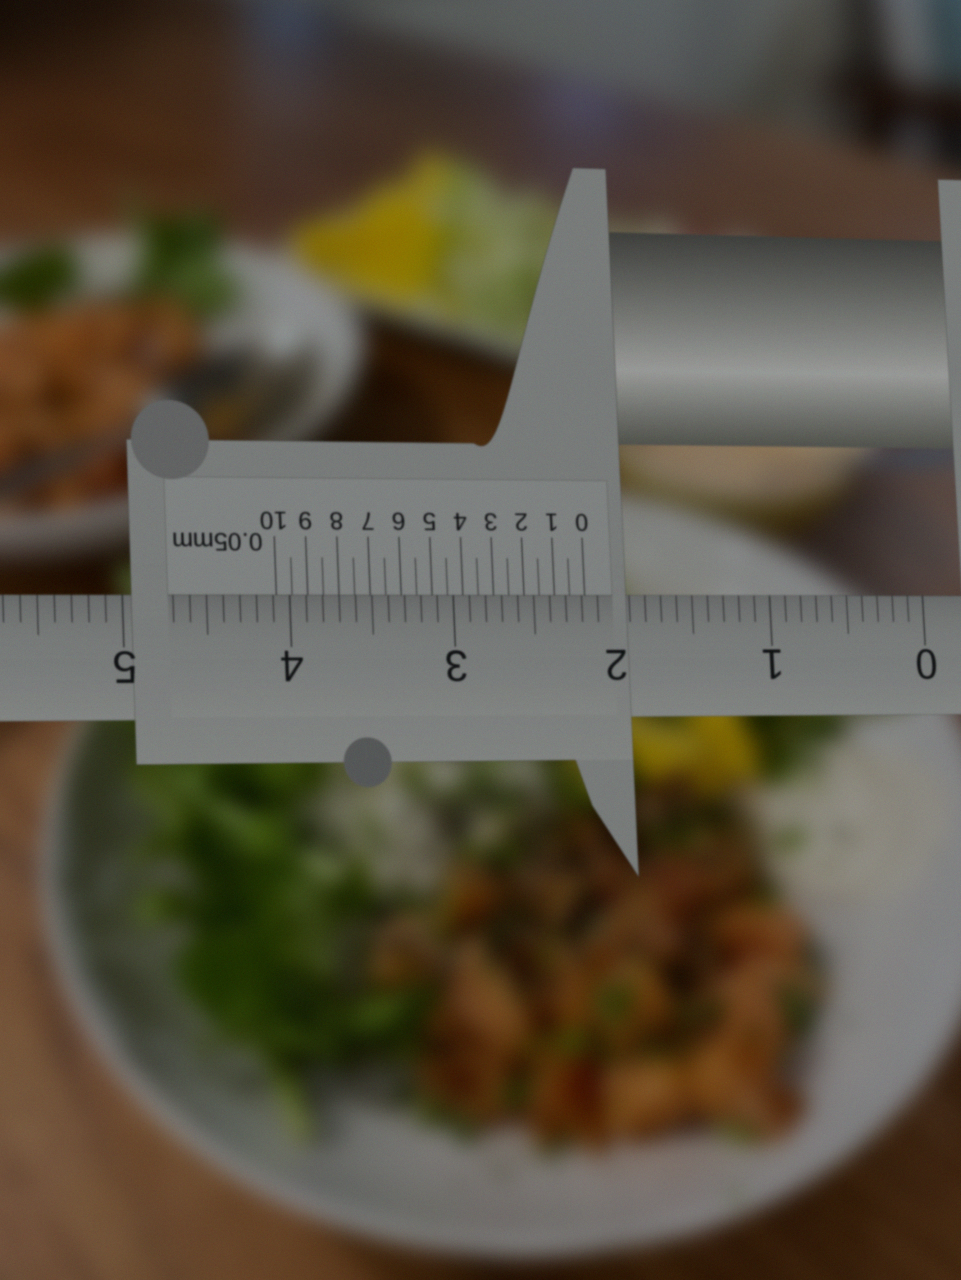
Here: **21.8** mm
